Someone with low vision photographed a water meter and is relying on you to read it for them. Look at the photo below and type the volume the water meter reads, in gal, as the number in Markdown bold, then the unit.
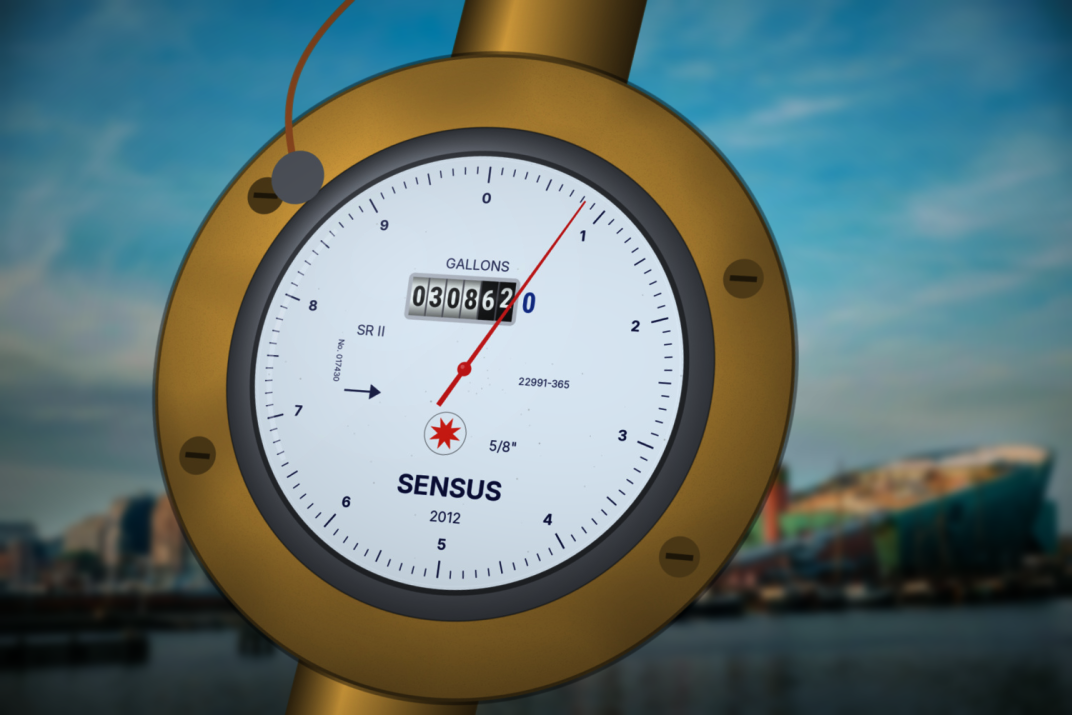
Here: **308620.8** gal
